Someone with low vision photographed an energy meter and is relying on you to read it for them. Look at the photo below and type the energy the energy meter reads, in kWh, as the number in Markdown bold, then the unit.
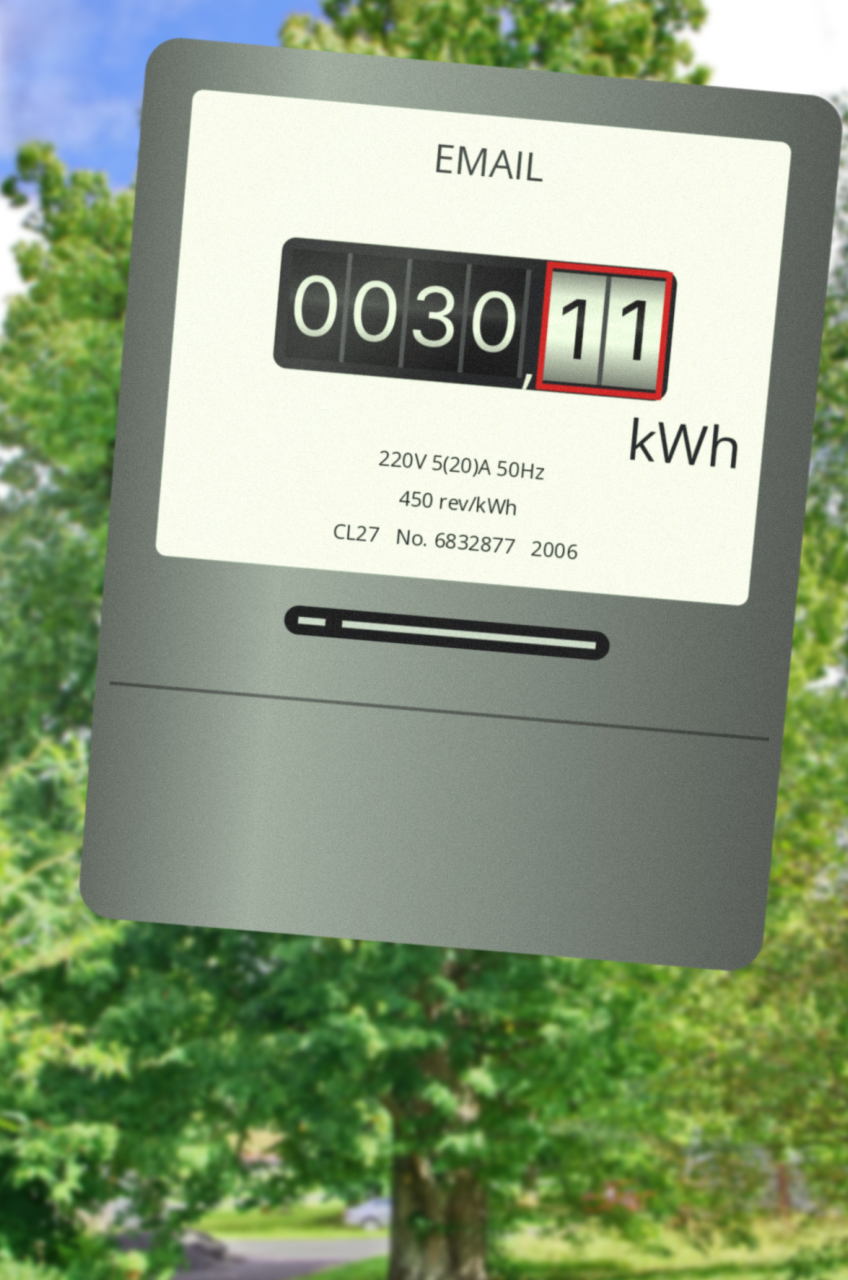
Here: **30.11** kWh
